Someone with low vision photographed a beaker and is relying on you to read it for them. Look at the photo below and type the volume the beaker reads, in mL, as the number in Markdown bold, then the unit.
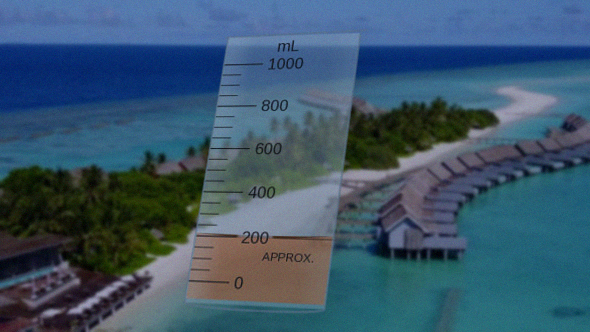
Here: **200** mL
